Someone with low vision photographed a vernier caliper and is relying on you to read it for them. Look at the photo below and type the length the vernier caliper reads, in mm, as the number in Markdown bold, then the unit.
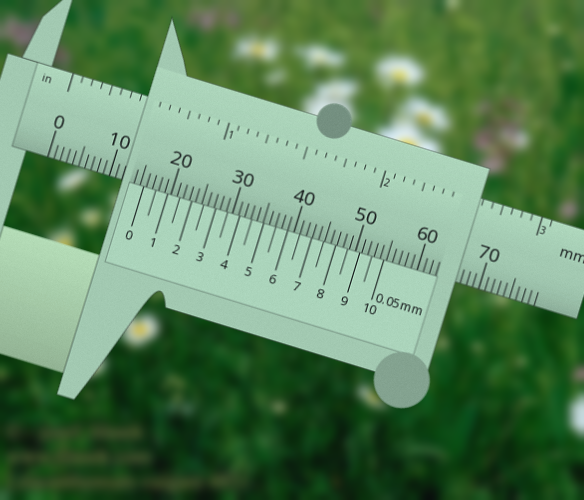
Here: **15.6** mm
